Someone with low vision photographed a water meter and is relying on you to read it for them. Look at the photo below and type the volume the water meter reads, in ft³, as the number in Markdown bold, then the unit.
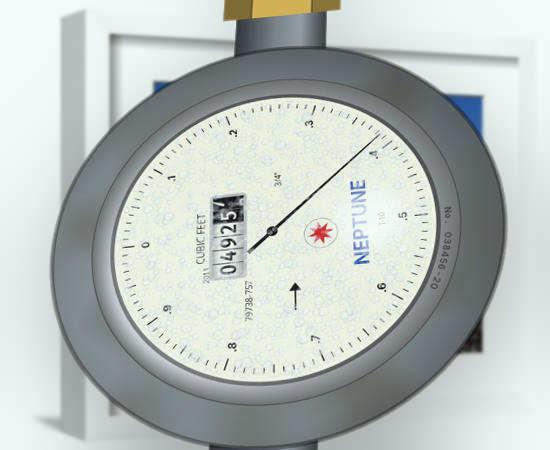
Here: **49257.38** ft³
